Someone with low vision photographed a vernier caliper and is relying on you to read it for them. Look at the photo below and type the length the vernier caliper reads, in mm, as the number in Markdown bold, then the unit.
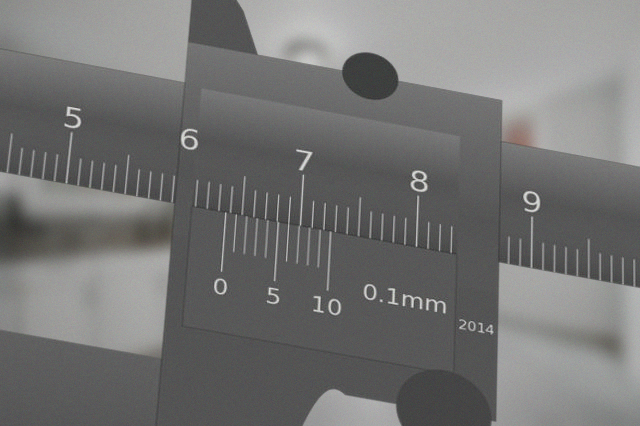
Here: **63.6** mm
